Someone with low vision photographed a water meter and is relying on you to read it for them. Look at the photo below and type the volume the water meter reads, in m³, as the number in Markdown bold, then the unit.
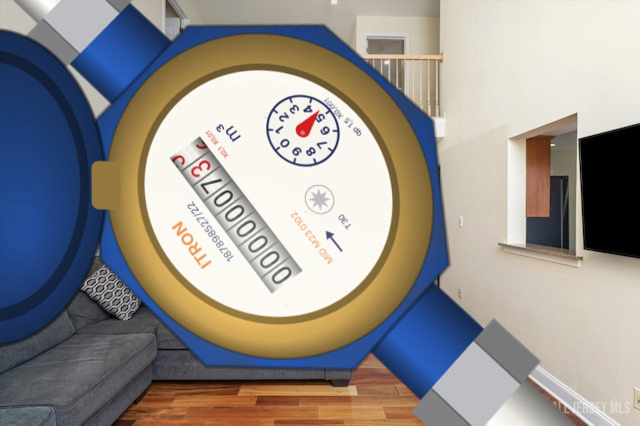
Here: **7.354** m³
